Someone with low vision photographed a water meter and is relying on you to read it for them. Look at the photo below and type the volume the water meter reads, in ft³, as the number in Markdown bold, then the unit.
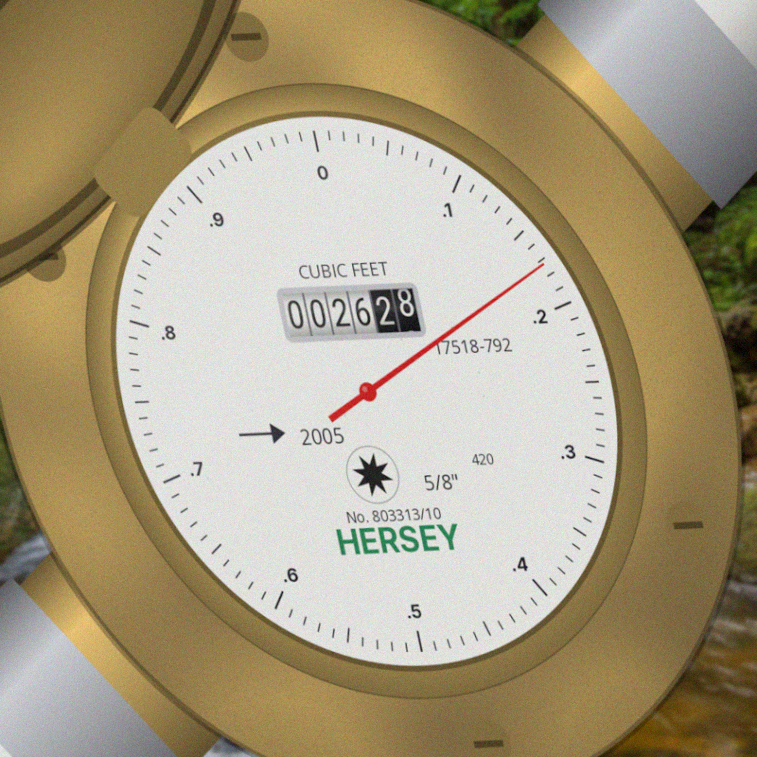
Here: **2628.17** ft³
